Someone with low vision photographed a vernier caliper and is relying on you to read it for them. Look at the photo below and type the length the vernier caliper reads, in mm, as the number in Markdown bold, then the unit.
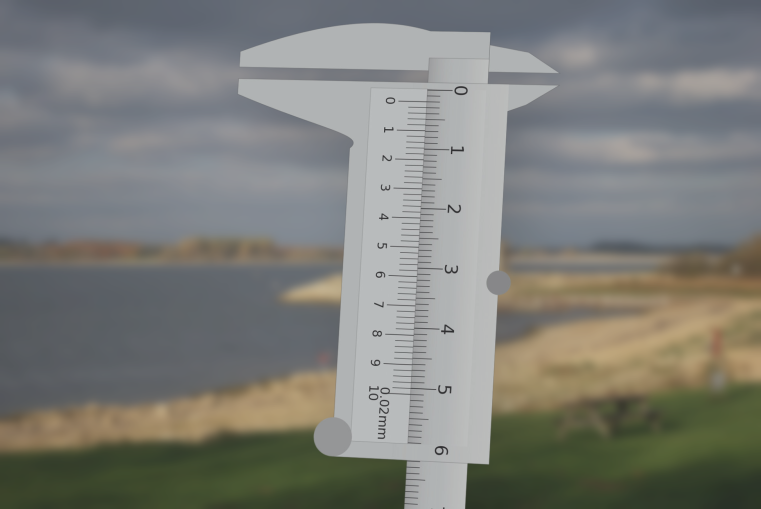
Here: **2.0** mm
